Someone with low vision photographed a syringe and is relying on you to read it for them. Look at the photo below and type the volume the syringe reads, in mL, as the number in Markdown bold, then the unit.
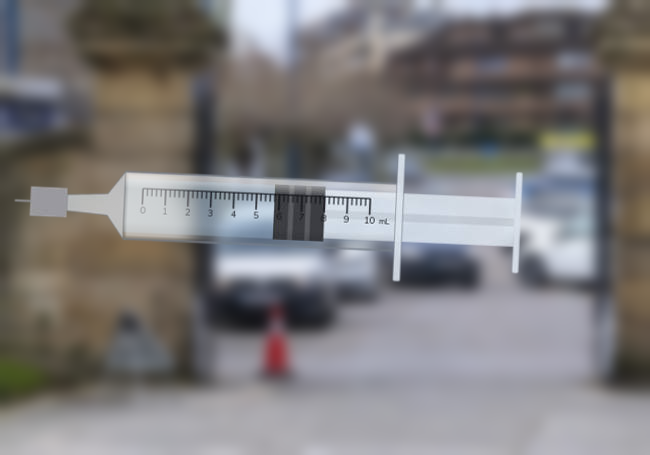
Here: **5.8** mL
